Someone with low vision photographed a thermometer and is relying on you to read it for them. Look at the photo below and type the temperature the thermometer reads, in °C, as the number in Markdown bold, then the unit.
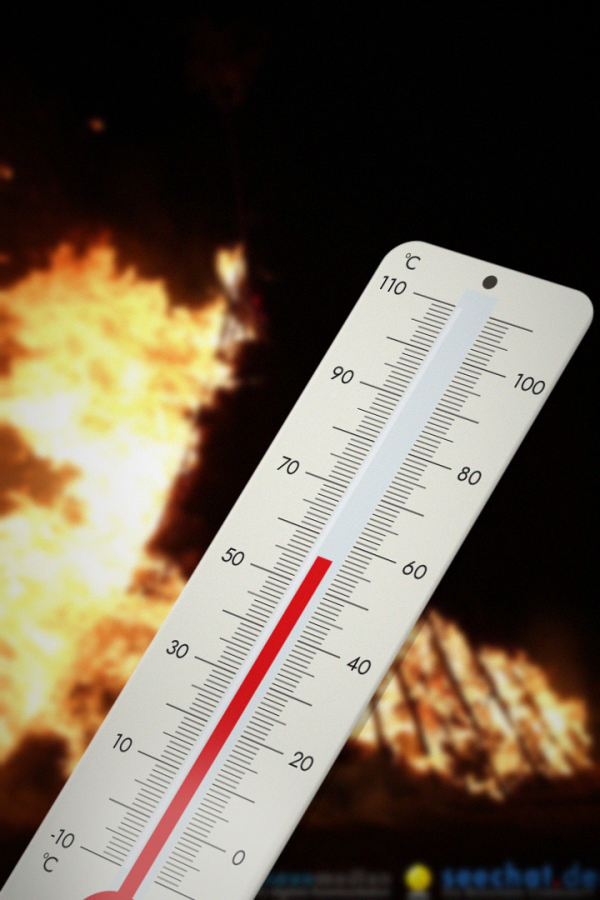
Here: **56** °C
